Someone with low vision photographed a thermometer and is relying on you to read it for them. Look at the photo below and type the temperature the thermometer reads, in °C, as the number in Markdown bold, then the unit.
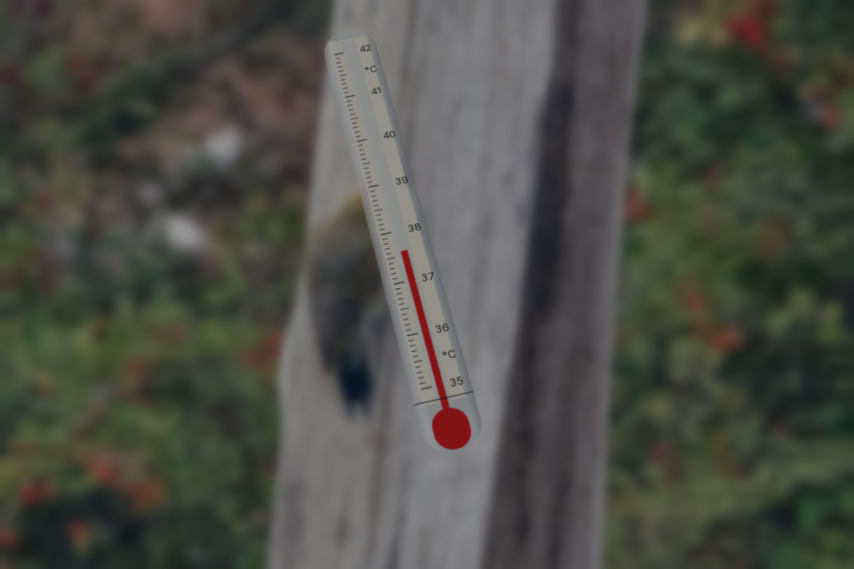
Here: **37.6** °C
